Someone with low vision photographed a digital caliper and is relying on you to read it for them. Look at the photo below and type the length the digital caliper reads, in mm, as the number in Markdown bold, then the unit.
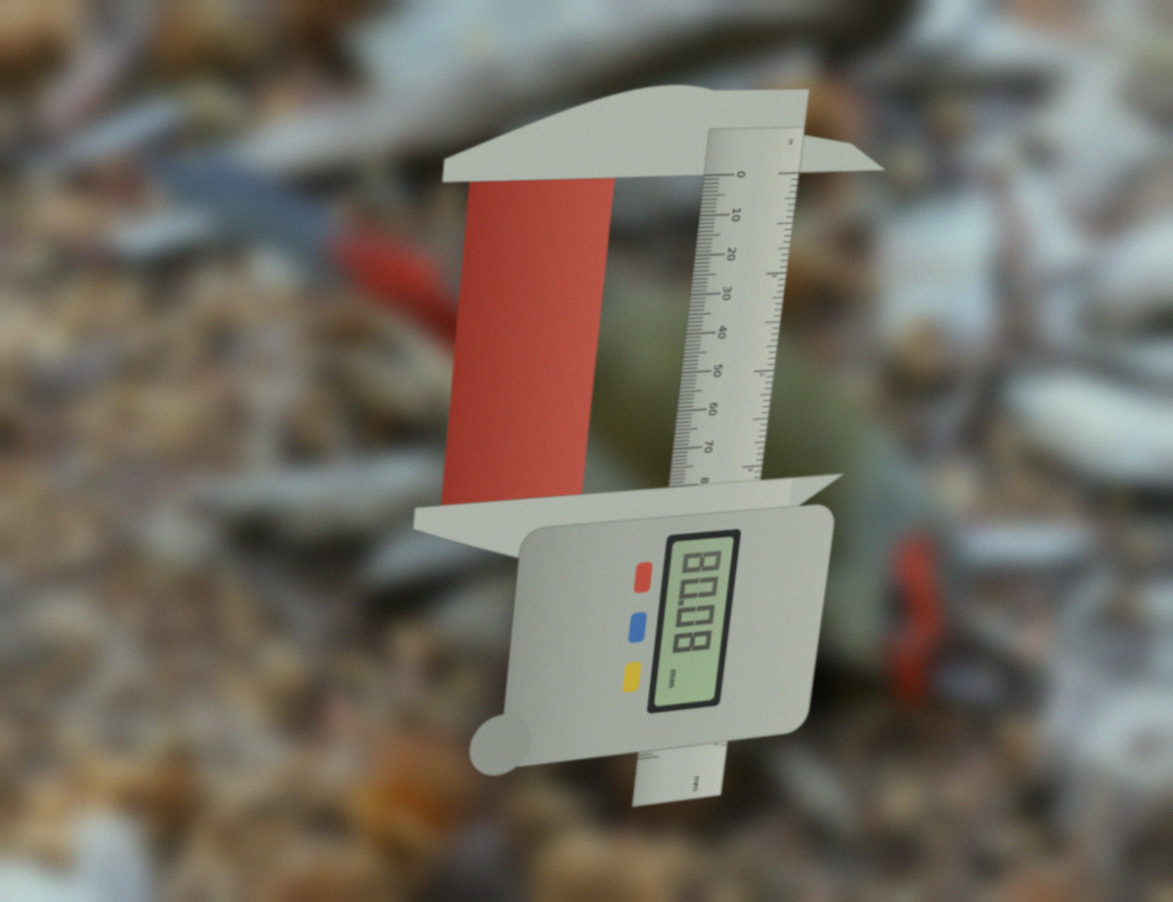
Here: **80.08** mm
